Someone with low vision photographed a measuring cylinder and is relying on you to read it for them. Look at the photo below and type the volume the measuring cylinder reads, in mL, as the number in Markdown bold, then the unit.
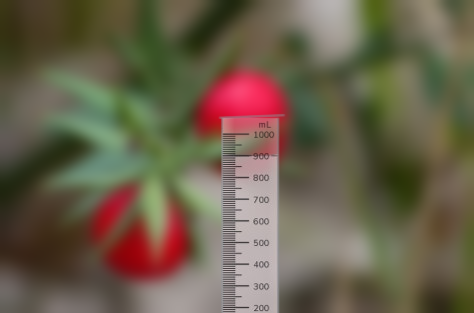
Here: **900** mL
